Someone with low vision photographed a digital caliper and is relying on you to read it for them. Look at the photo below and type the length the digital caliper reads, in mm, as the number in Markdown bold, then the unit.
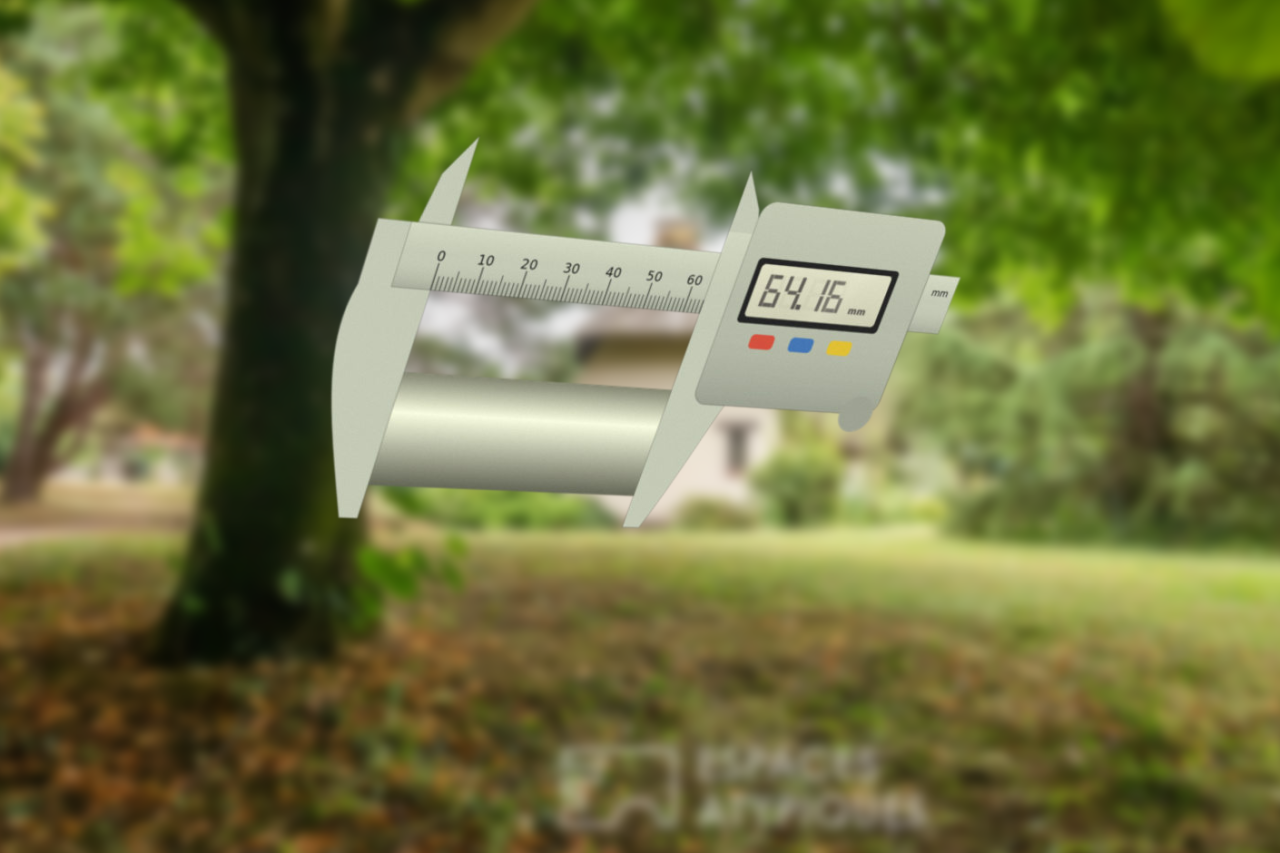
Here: **64.16** mm
